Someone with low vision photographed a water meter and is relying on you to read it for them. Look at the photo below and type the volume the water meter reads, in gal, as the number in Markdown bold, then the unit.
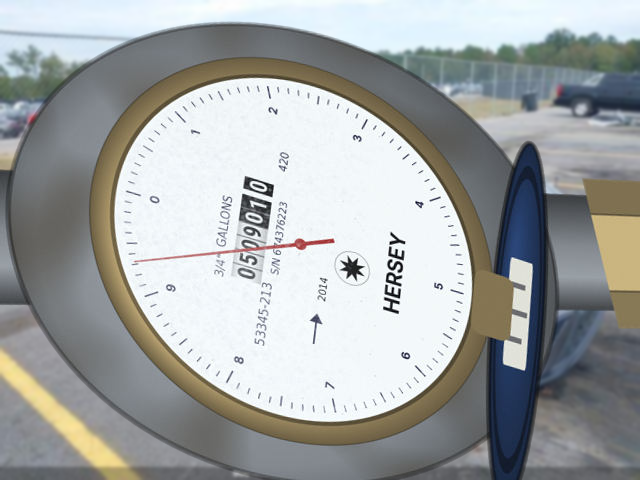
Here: **509009.3** gal
